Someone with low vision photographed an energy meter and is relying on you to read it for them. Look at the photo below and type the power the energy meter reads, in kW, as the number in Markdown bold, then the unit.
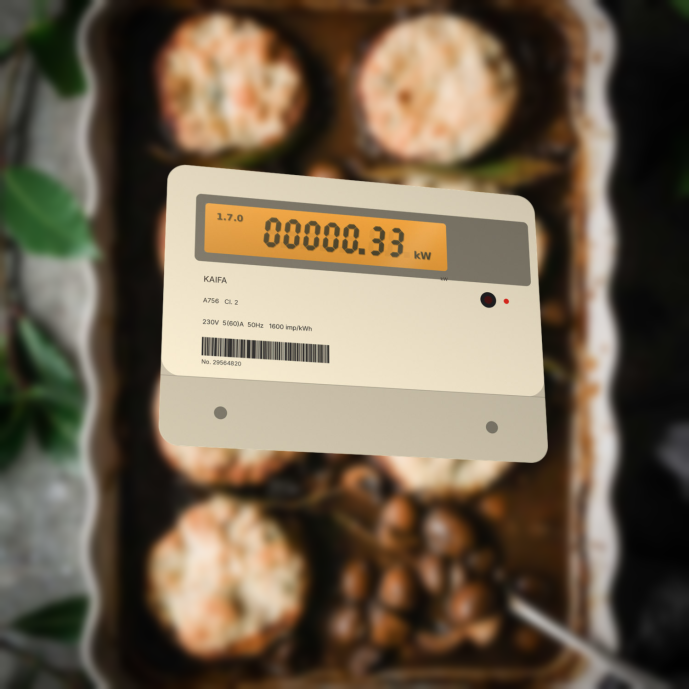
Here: **0.33** kW
